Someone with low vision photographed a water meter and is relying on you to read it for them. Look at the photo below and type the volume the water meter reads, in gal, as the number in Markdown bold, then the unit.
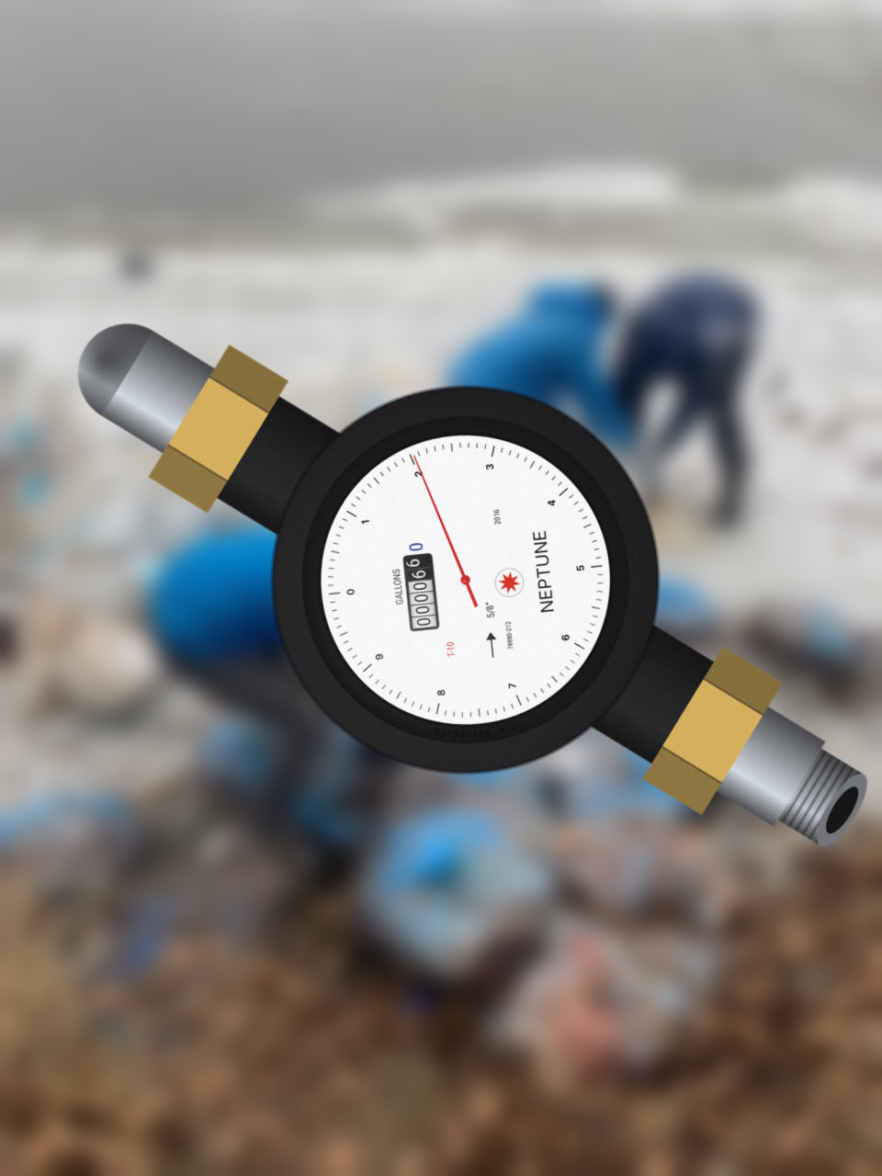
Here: **662.0** gal
